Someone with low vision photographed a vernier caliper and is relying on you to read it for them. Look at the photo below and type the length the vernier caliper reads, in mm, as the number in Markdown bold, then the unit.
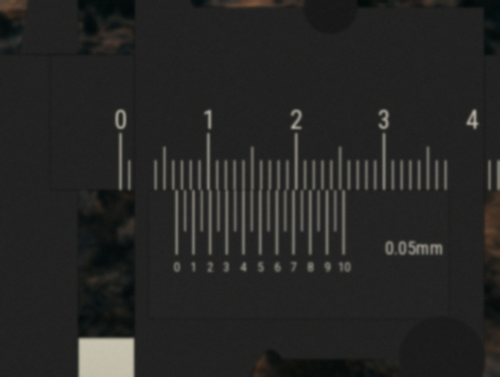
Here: **6.4** mm
